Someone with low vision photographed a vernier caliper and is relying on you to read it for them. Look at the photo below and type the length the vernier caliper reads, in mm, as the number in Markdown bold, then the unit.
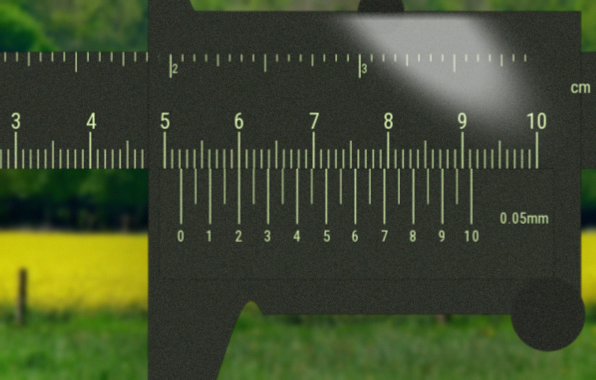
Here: **52.2** mm
